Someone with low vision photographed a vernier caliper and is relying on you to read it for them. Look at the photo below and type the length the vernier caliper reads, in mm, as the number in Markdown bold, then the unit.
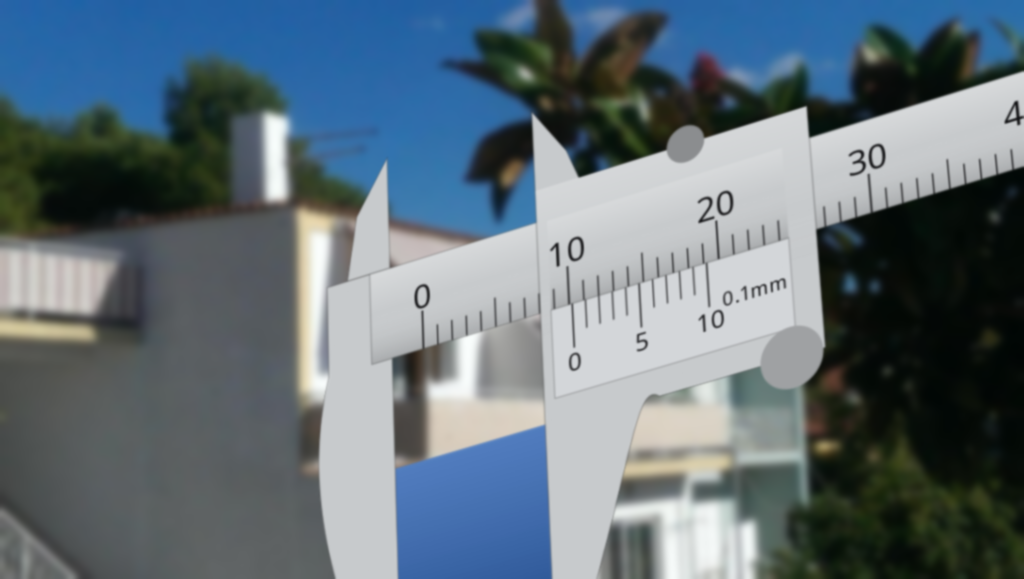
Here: **10.2** mm
